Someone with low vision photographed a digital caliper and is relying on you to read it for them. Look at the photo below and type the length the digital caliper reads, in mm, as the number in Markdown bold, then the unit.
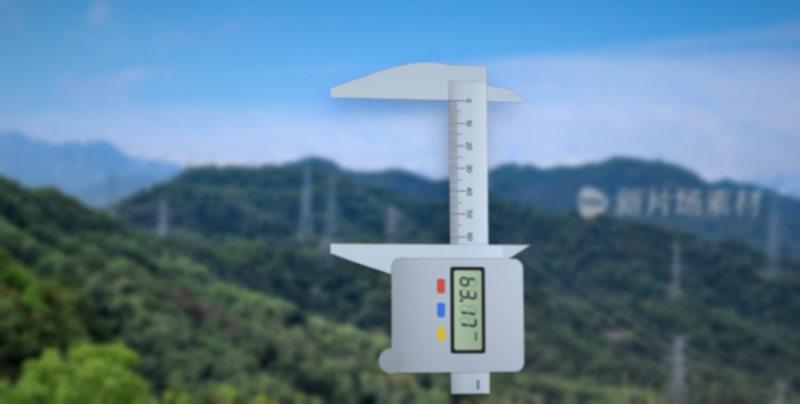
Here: **63.17** mm
